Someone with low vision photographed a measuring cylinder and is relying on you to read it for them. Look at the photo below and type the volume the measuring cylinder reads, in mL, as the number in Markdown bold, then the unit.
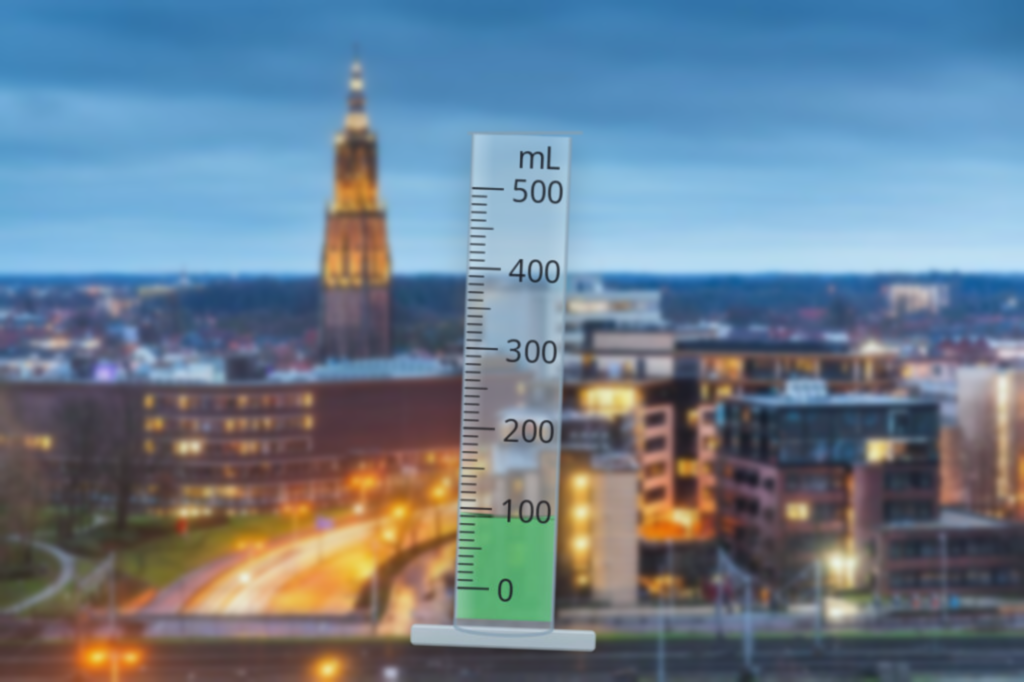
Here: **90** mL
